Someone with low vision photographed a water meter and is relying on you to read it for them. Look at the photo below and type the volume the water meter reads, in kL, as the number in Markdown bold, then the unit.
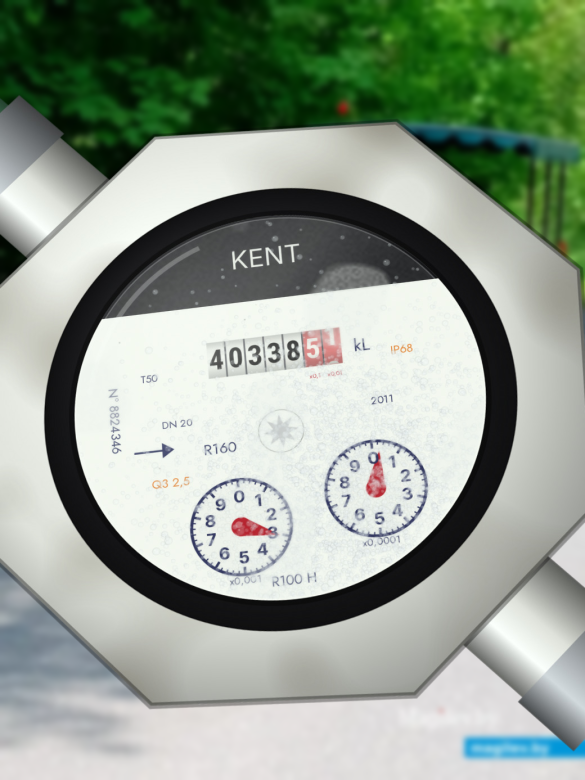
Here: **40338.5130** kL
